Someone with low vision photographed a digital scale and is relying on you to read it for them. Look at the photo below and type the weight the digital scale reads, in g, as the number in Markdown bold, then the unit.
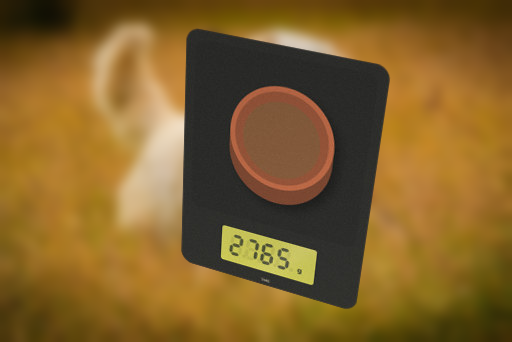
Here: **2765** g
